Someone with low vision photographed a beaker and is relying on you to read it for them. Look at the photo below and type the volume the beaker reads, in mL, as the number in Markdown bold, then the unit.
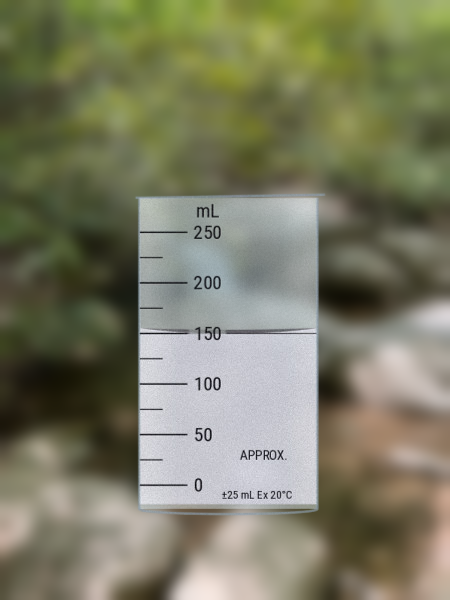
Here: **150** mL
